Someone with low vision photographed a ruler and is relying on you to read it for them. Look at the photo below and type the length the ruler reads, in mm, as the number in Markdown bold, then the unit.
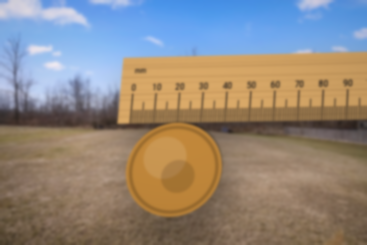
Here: **40** mm
